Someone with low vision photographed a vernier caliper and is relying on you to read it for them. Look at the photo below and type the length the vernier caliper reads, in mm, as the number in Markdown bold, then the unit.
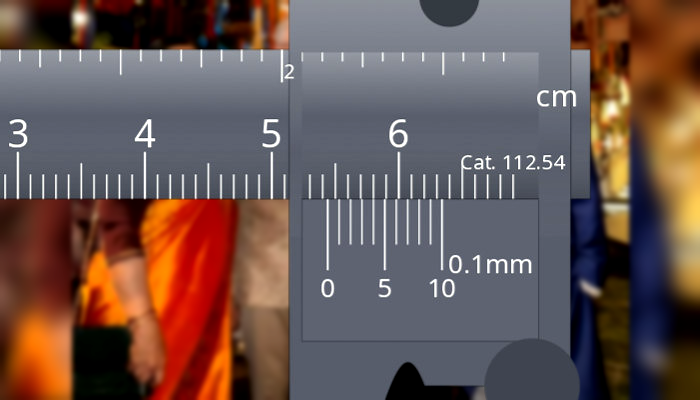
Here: **54.4** mm
